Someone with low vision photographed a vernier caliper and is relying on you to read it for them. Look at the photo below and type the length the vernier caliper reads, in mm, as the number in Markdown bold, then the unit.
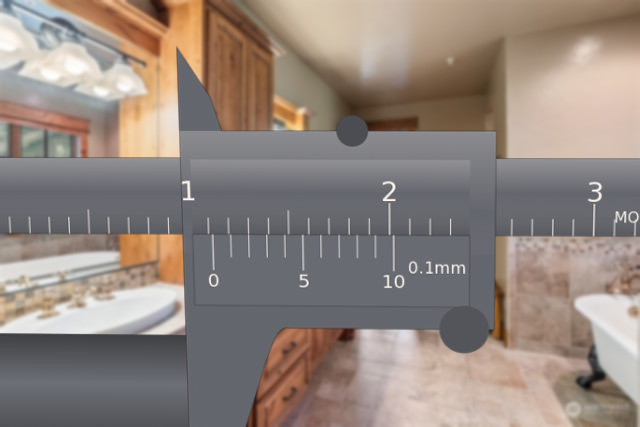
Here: **11.2** mm
